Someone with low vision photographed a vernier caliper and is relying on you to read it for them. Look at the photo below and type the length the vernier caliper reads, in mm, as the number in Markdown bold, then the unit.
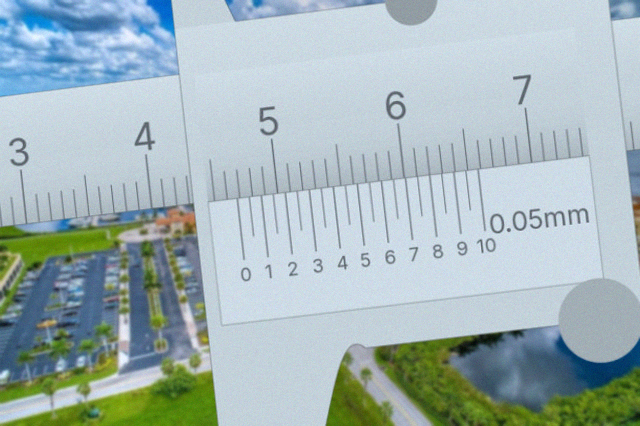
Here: **46.8** mm
